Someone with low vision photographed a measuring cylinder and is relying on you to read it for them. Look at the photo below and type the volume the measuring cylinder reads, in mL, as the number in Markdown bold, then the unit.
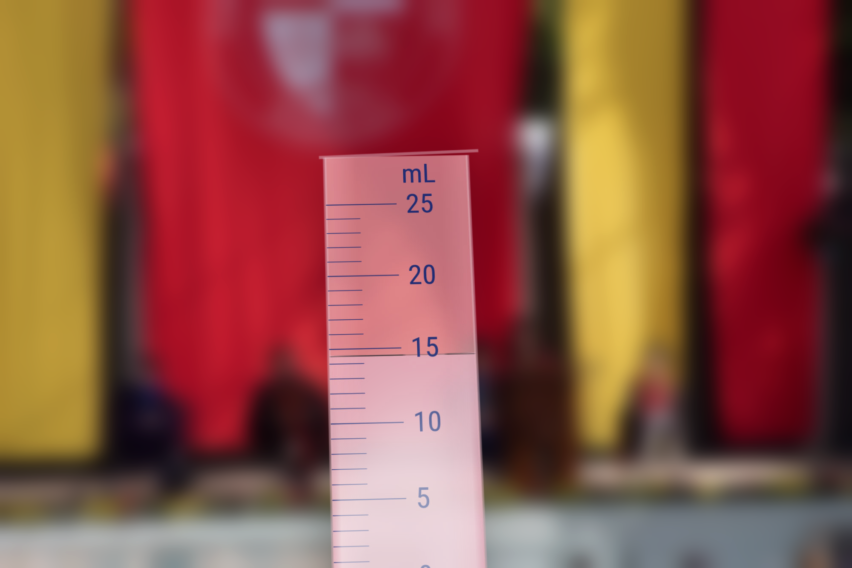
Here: **14.5** mL
